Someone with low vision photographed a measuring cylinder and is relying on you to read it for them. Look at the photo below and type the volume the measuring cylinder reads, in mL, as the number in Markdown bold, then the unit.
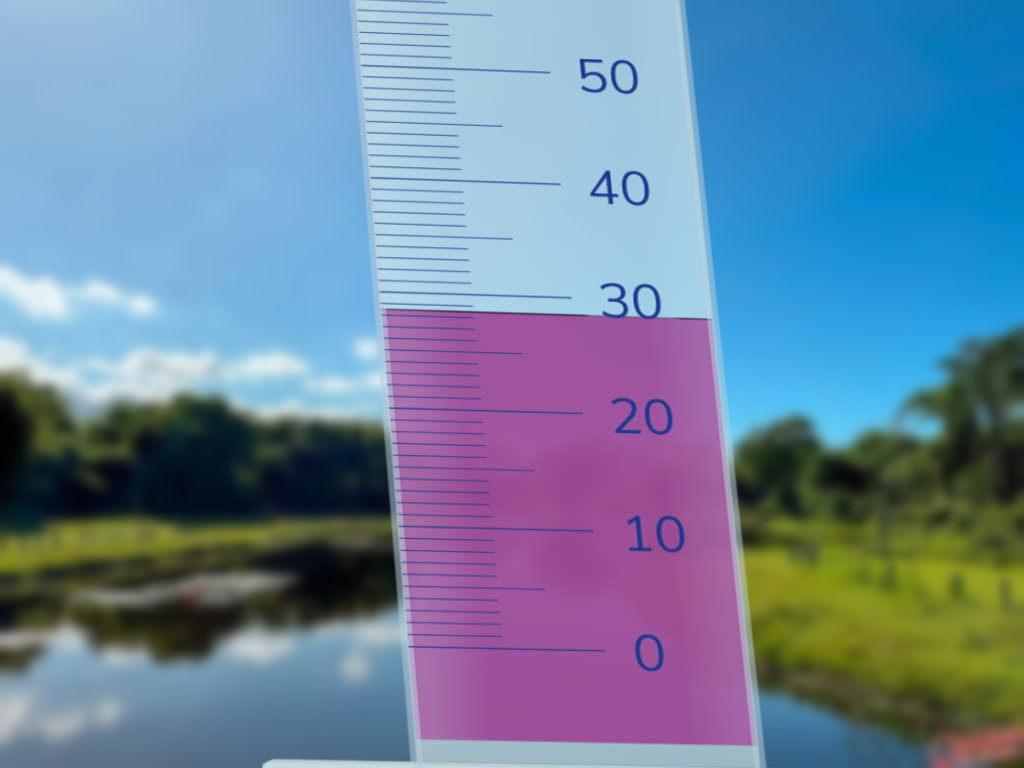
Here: **28.5** mL
